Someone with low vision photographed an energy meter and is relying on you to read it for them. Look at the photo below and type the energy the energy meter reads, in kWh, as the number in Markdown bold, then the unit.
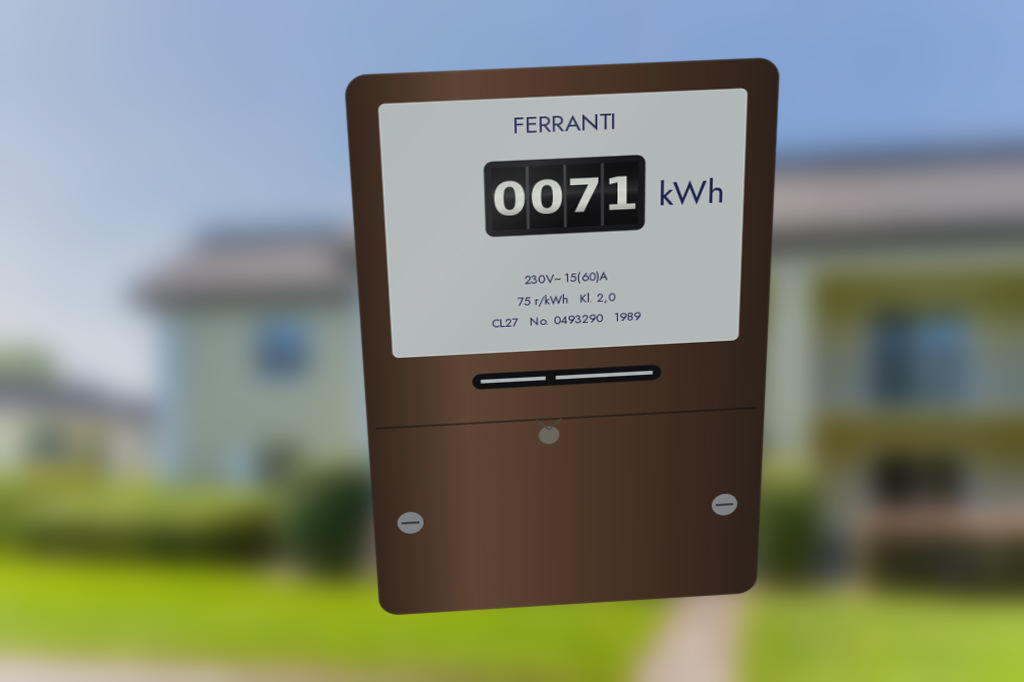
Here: **71** kWh
